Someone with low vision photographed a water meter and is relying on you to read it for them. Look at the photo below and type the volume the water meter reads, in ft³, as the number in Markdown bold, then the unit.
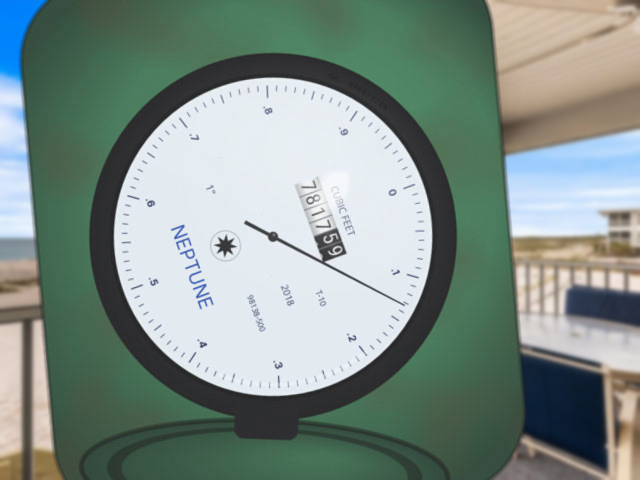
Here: **781759.13** ft³
